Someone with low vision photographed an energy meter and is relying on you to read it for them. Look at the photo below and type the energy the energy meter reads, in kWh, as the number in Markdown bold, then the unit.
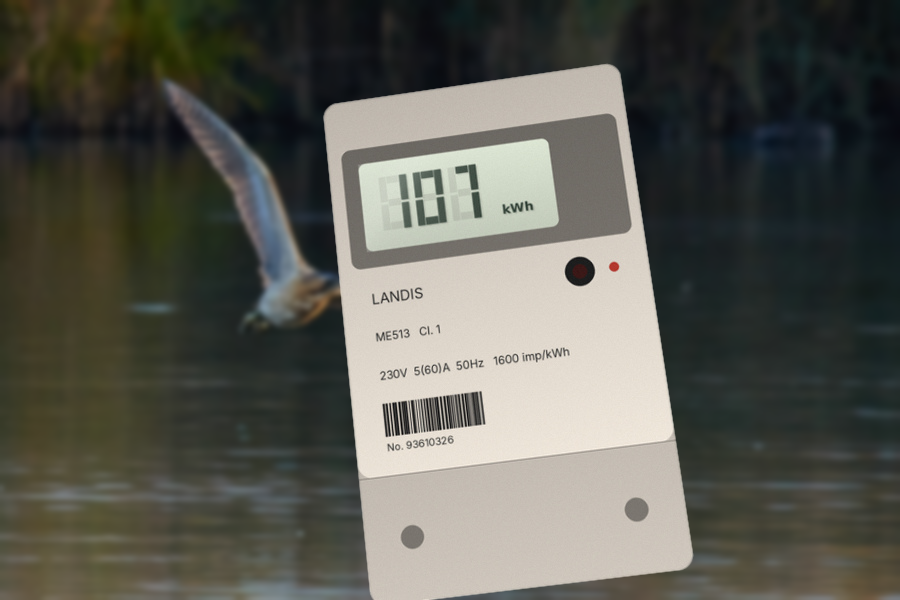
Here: **107** kWh
